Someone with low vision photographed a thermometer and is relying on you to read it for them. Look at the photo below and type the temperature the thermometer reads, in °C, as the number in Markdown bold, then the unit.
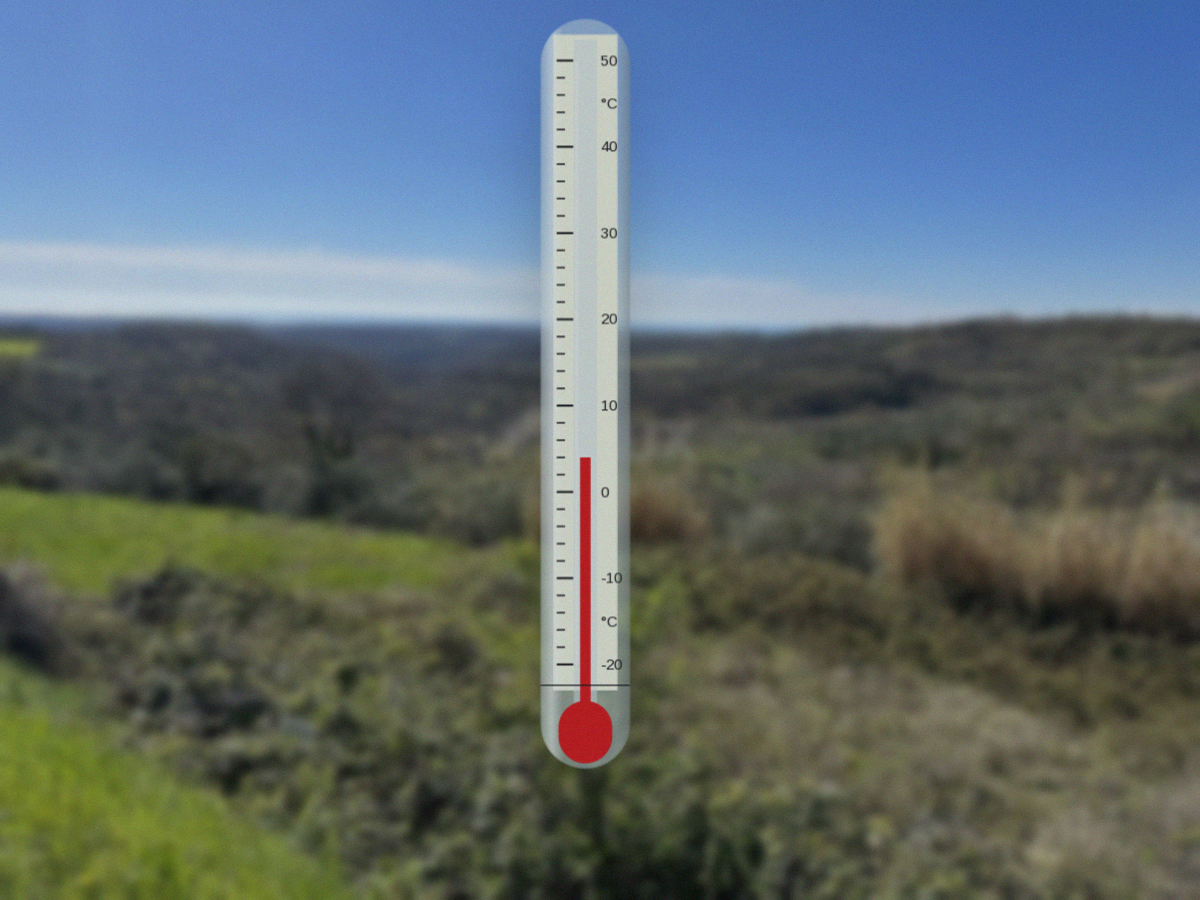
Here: **4** °C
